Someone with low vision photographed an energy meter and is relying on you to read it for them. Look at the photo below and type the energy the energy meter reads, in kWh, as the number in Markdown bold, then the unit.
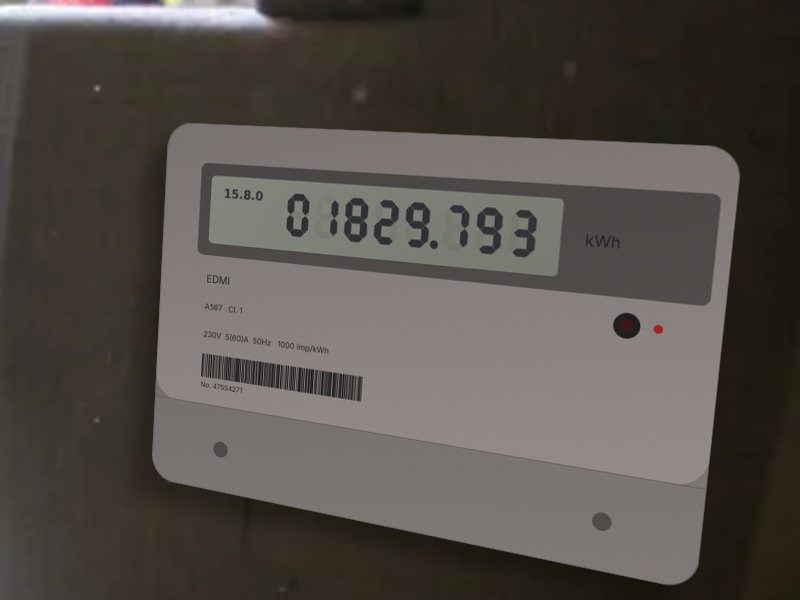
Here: **1829.793** kWh
